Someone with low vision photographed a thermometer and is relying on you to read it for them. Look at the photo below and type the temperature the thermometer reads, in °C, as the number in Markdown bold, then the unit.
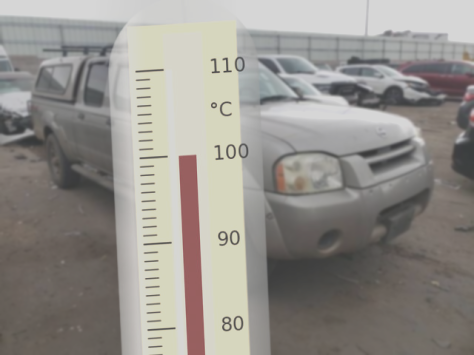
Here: **100** °C
